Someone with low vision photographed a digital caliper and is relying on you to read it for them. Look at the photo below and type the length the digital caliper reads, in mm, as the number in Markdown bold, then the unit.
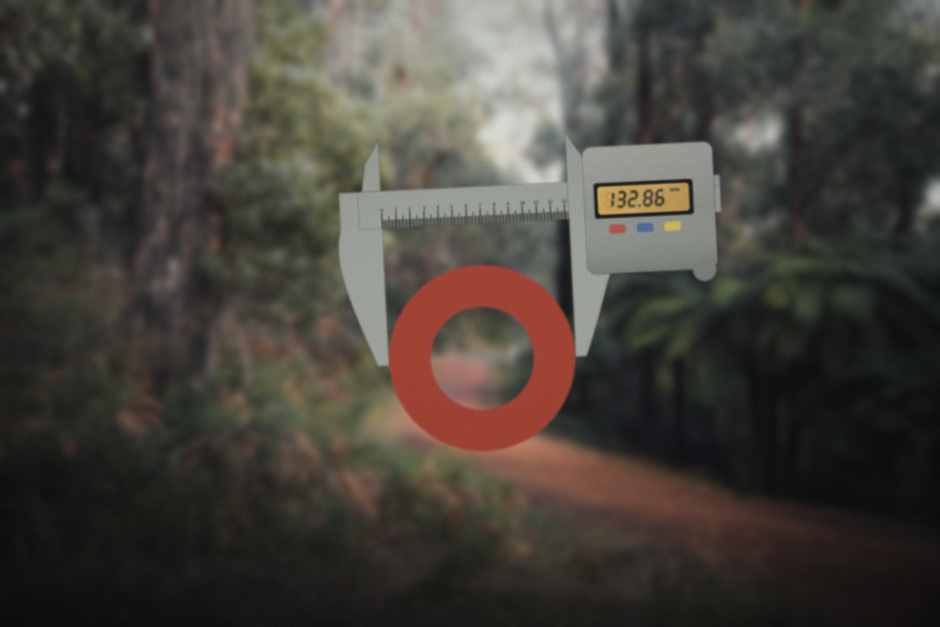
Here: **132.86** mm
